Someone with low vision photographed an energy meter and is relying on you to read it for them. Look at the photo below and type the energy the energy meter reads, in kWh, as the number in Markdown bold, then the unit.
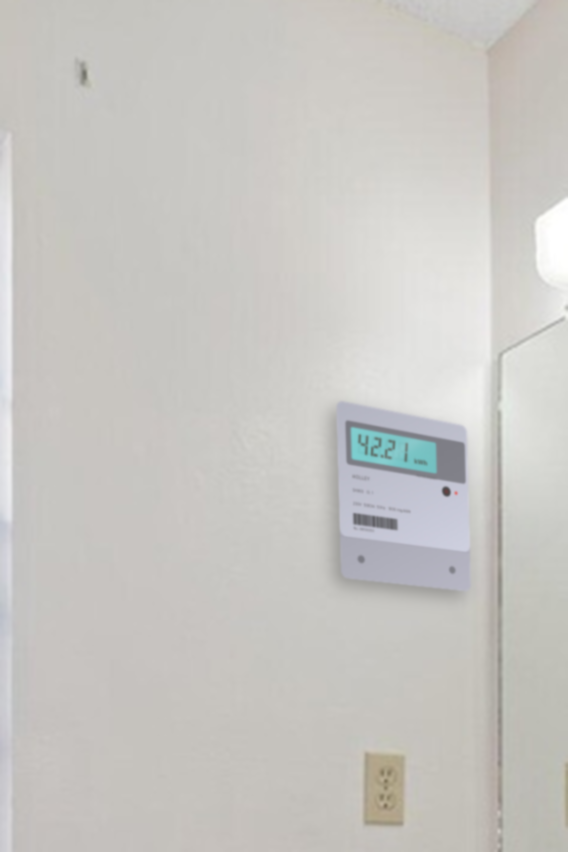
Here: **42.21** kWh
